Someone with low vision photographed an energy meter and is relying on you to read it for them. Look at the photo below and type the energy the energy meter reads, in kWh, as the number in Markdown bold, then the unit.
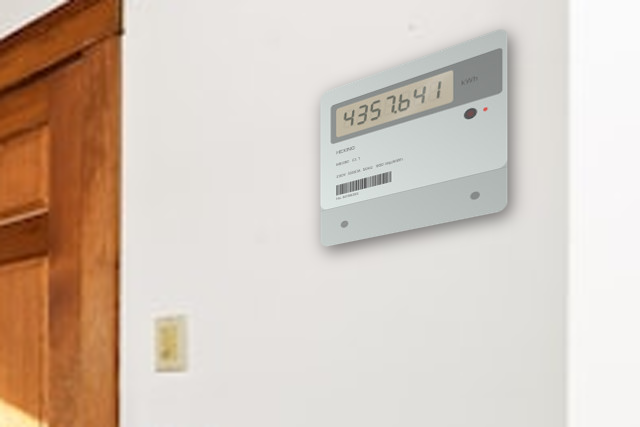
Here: **4357.641** kWh
